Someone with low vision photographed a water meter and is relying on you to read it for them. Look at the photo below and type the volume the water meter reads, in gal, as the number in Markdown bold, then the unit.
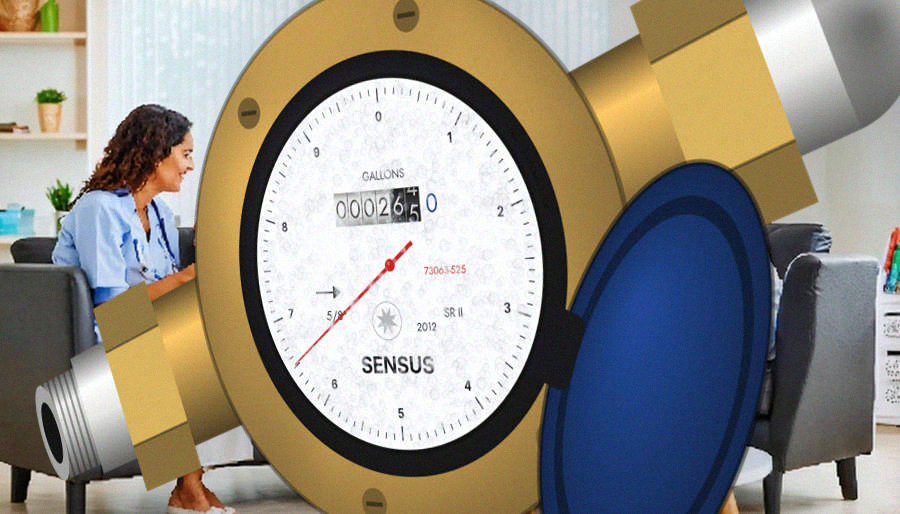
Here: **2646.5** gal
